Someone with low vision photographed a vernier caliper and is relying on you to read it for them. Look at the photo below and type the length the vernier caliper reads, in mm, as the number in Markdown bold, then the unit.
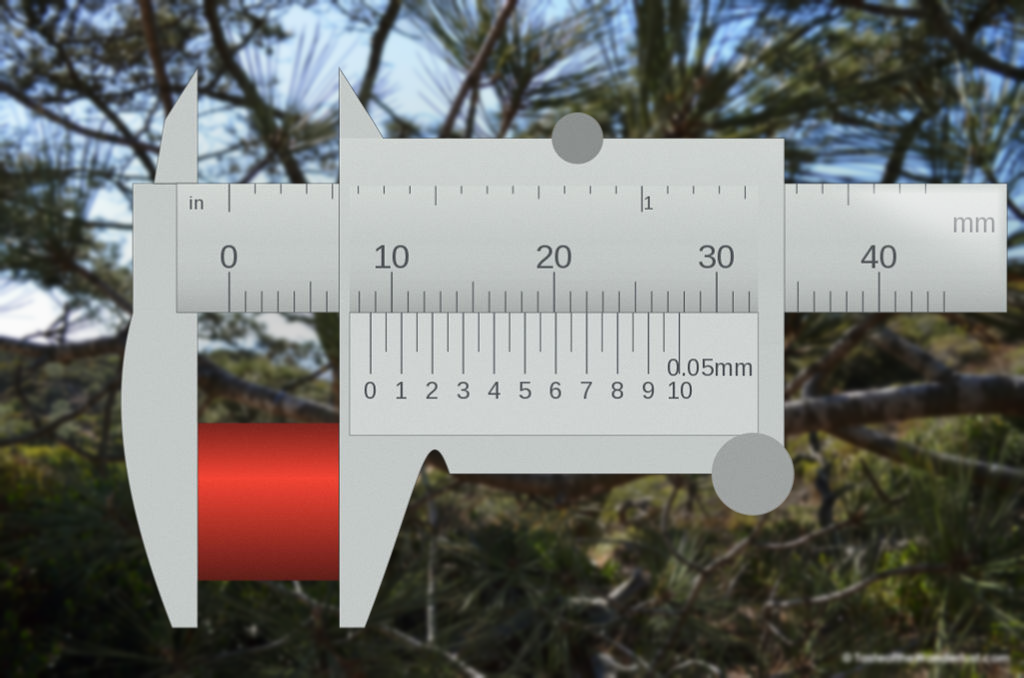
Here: **8.7** mm
